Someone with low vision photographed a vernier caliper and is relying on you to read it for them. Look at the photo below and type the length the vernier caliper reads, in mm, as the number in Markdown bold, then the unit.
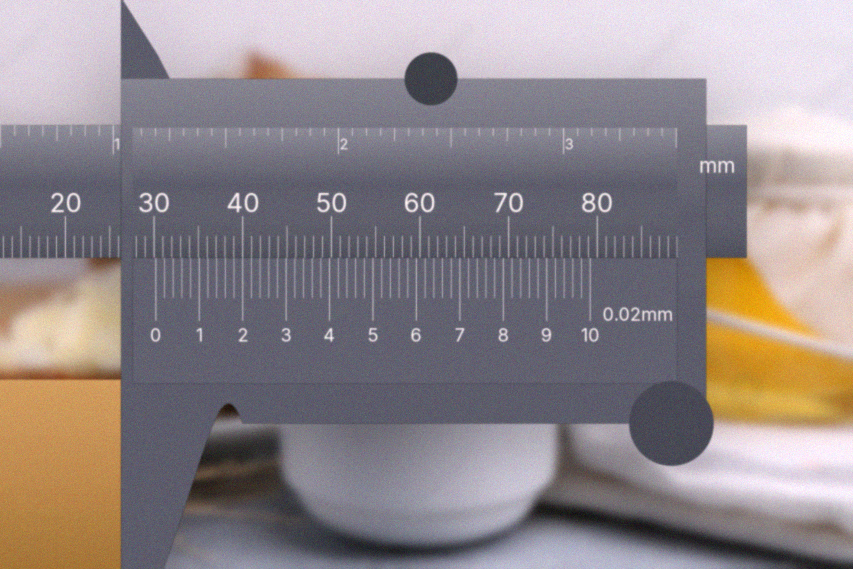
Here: **30.2** mm
